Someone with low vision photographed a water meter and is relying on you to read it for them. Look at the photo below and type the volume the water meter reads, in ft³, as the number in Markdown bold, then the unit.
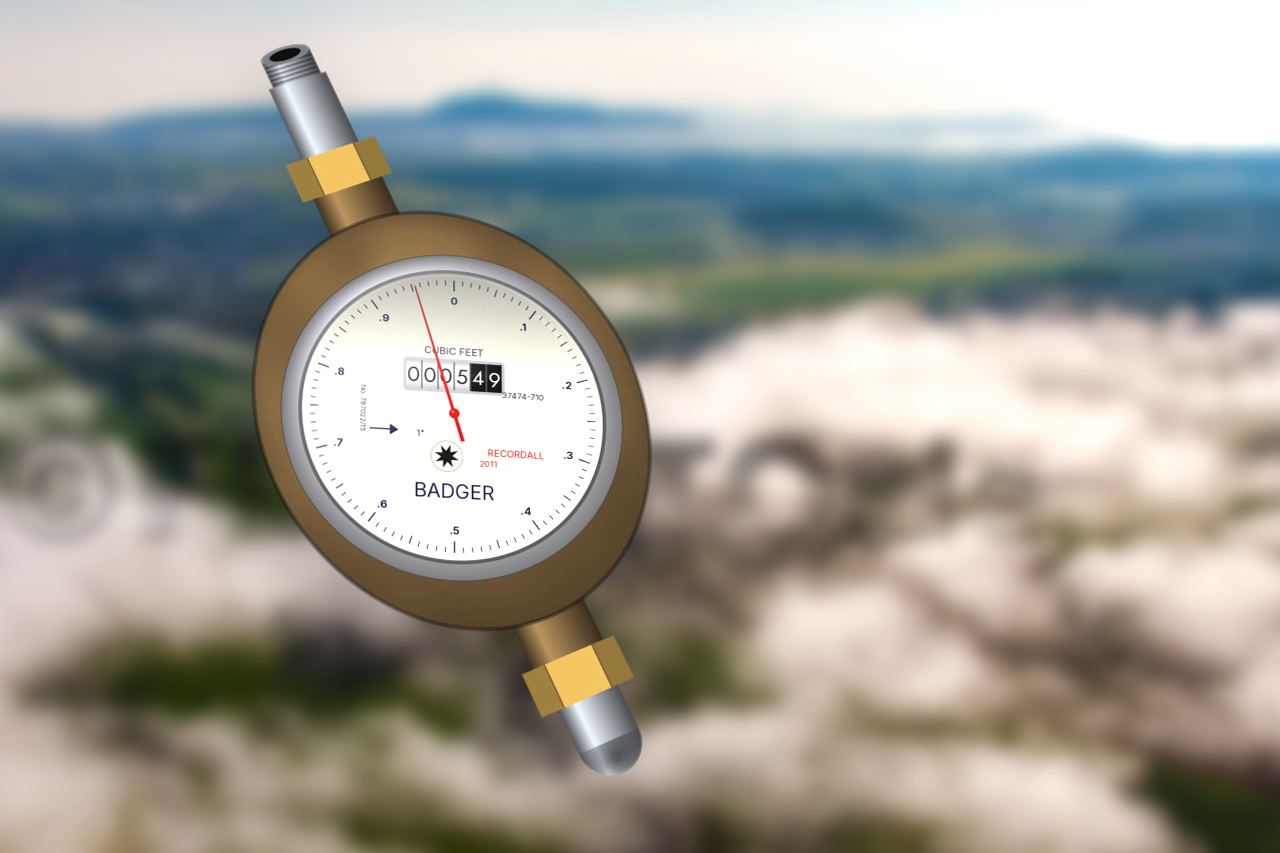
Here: **548.95** ft³
